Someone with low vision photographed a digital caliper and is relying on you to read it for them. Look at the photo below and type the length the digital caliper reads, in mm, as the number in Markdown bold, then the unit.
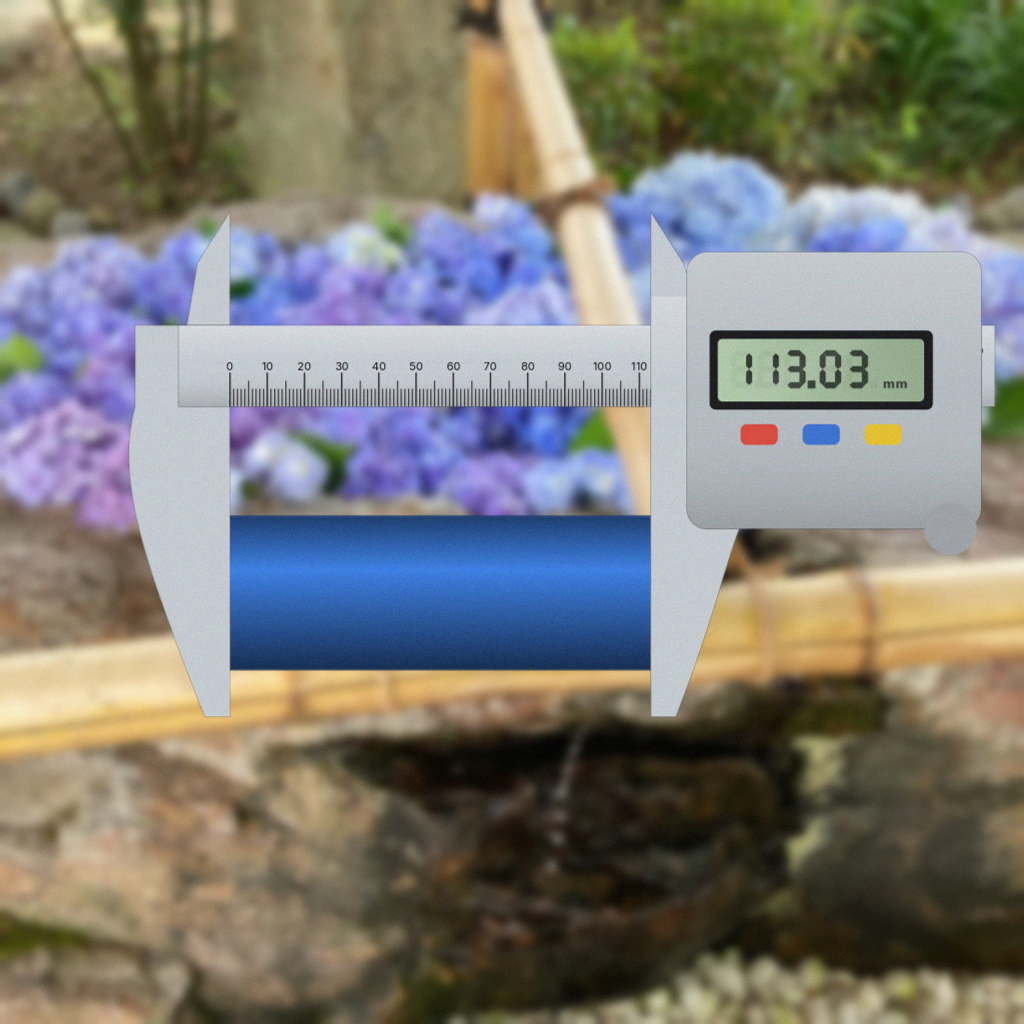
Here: **113.03** mm
